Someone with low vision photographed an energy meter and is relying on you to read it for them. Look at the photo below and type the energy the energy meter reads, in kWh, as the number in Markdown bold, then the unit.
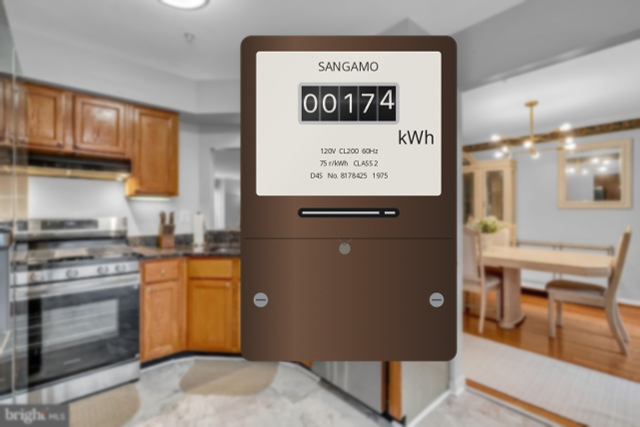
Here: **174** kWh
